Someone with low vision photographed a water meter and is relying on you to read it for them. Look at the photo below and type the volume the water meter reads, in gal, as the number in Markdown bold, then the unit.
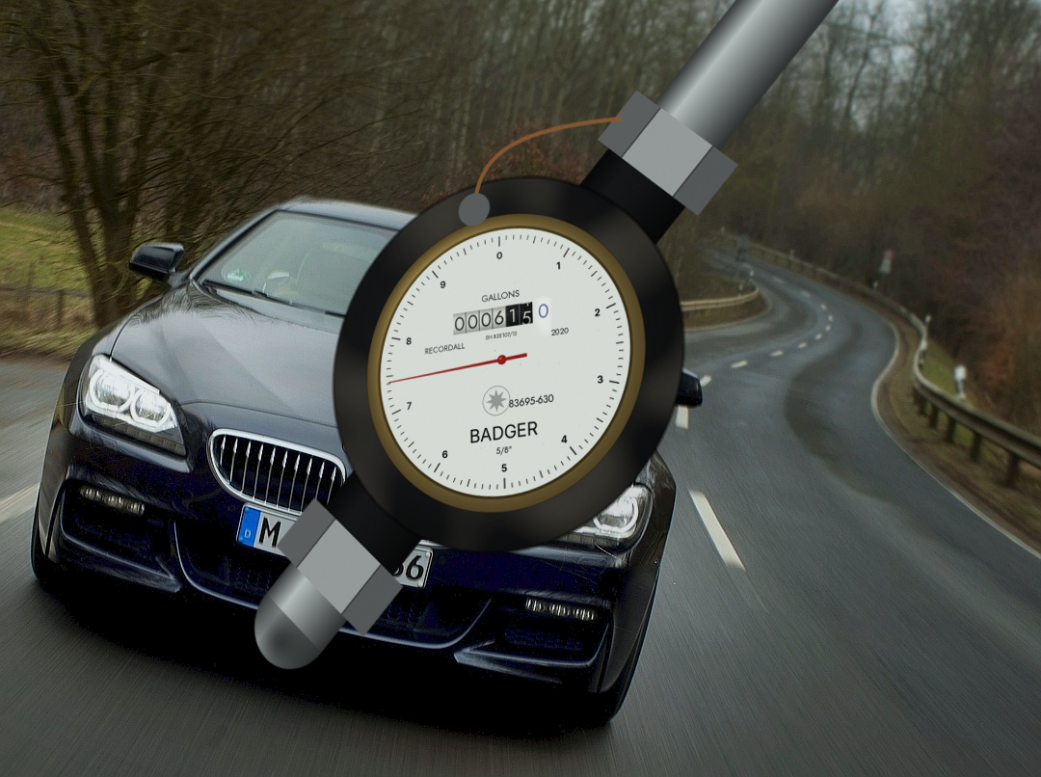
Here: **6147.4** gal
